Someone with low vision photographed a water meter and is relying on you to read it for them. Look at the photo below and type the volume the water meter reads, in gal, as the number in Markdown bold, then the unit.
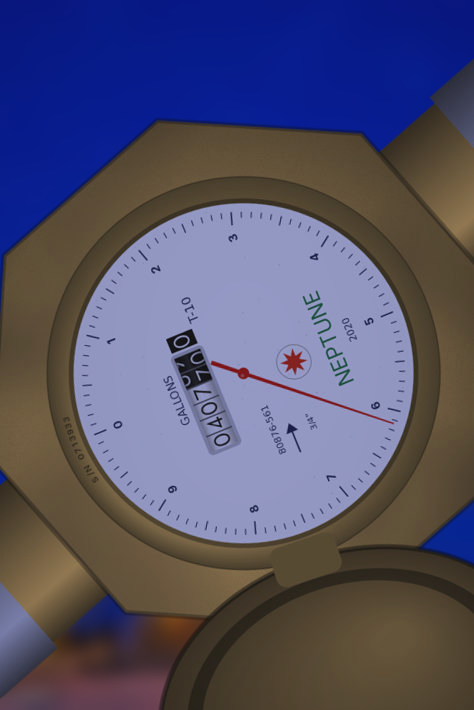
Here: **407696.1** gal
